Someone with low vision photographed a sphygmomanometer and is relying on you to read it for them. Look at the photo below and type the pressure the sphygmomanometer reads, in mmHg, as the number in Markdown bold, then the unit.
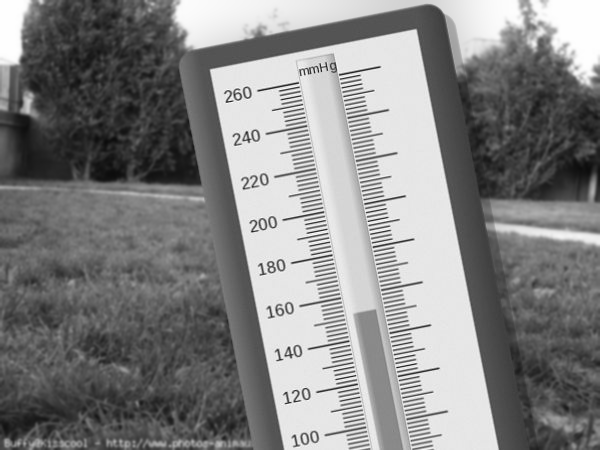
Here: **152** mmHg
